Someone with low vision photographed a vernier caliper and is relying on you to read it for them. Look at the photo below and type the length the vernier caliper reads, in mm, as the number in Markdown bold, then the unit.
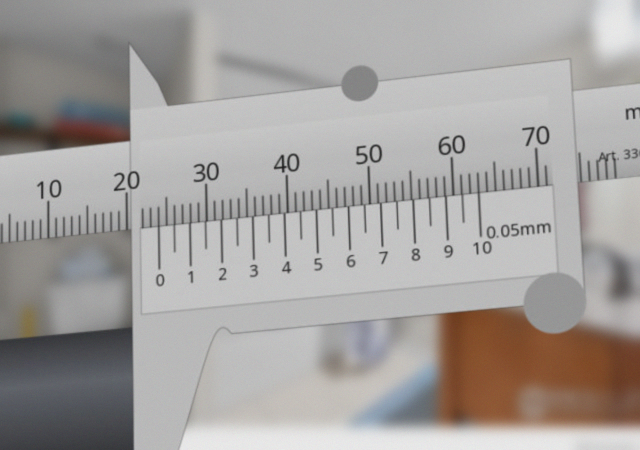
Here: **24.0** mm
